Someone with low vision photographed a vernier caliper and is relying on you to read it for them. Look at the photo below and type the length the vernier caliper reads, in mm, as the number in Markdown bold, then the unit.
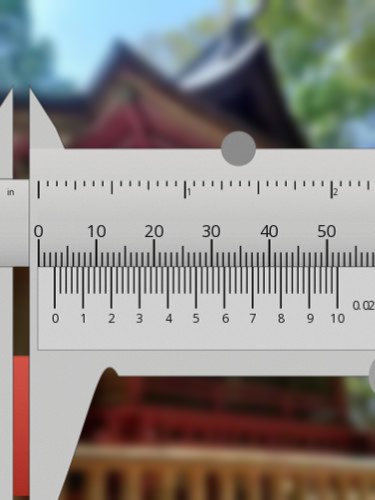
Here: **2.8** mm
